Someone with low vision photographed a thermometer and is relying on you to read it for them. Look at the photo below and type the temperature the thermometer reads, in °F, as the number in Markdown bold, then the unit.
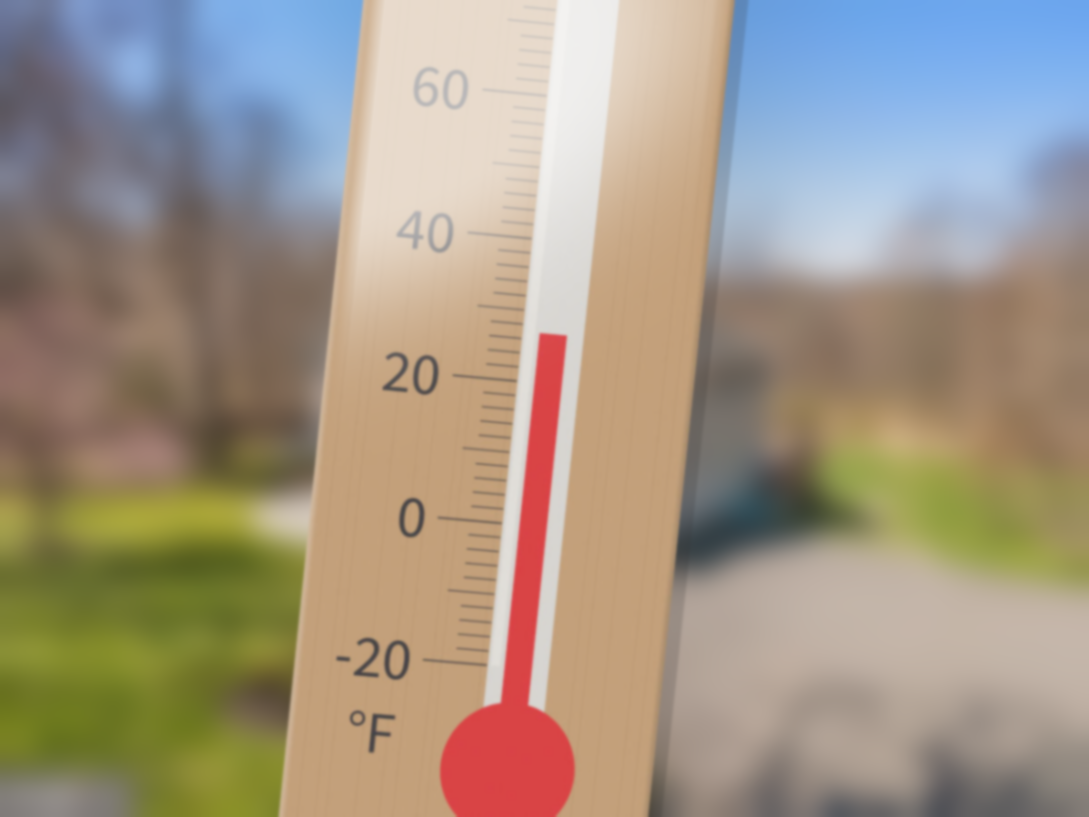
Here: **27** °F
